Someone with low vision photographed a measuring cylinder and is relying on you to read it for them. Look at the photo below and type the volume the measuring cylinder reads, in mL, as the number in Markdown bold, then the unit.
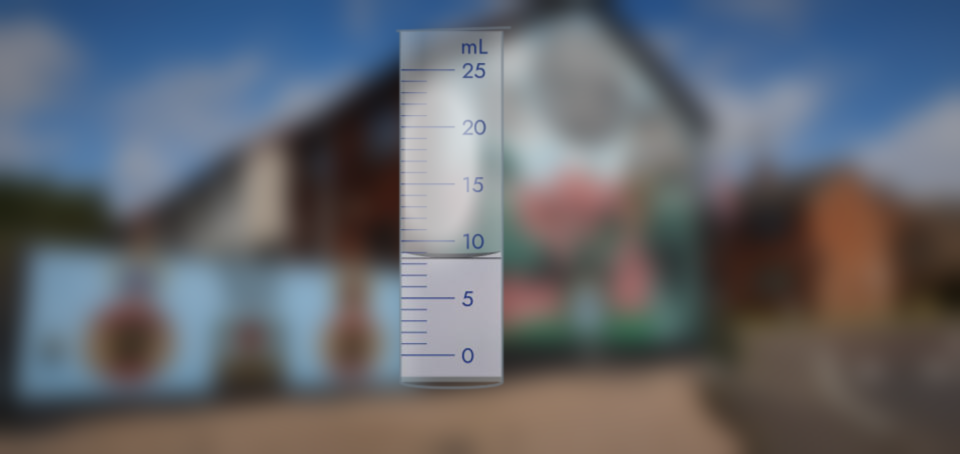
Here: **8.5** mL
